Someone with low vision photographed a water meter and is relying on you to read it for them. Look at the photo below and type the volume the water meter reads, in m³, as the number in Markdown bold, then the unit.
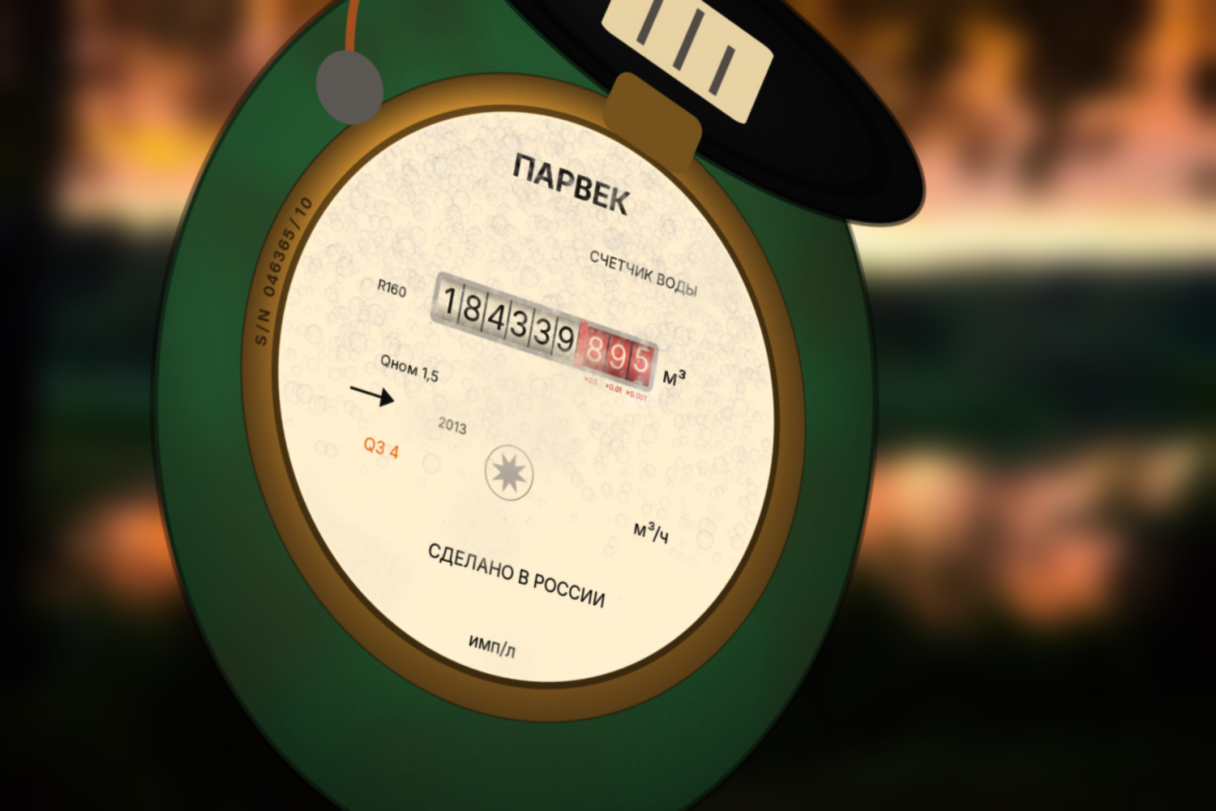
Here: **184339.895** m³
